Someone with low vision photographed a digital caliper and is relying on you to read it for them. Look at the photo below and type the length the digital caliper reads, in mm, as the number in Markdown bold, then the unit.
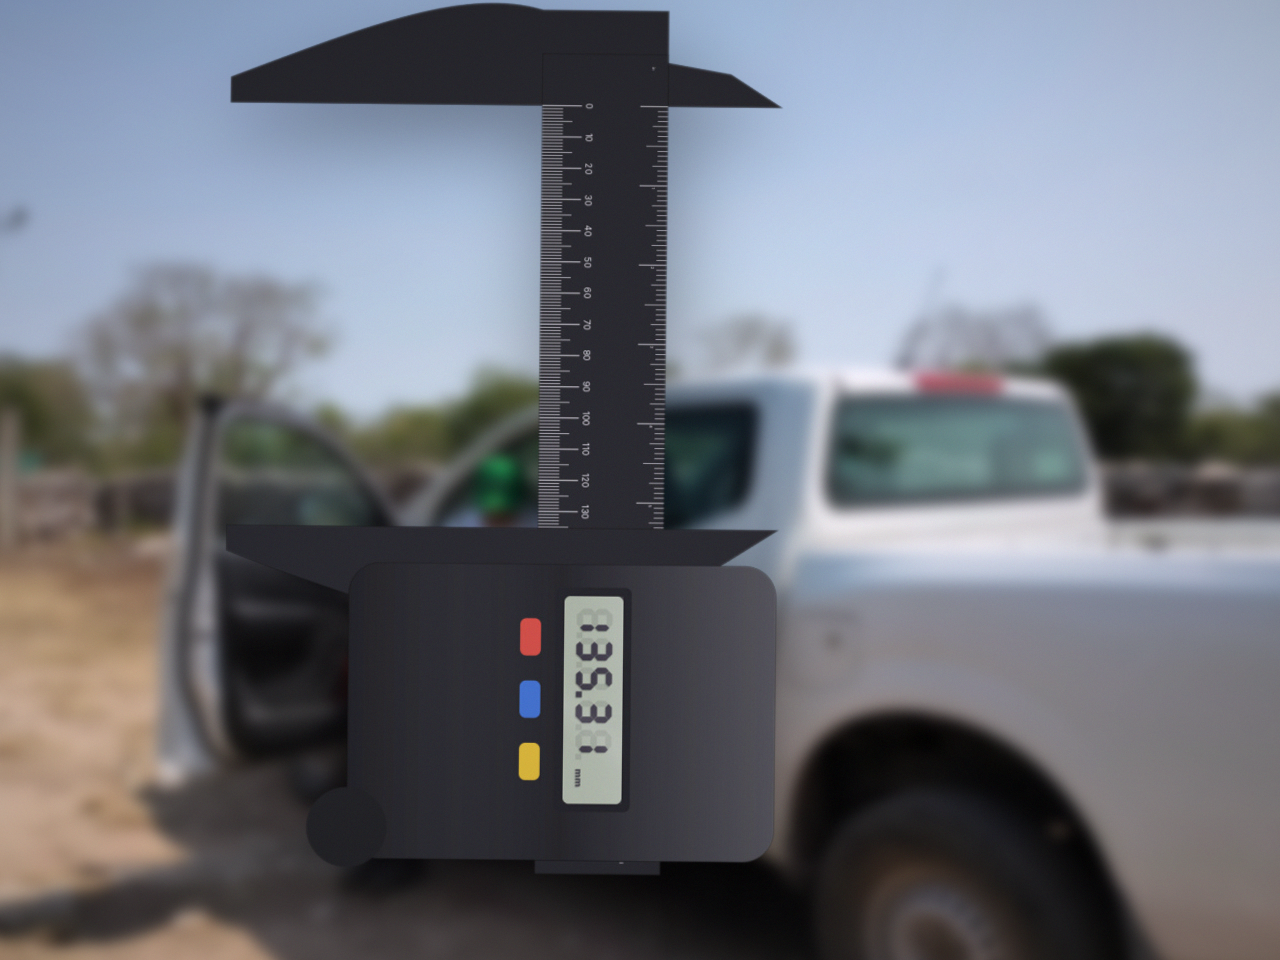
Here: **135.31** mm
